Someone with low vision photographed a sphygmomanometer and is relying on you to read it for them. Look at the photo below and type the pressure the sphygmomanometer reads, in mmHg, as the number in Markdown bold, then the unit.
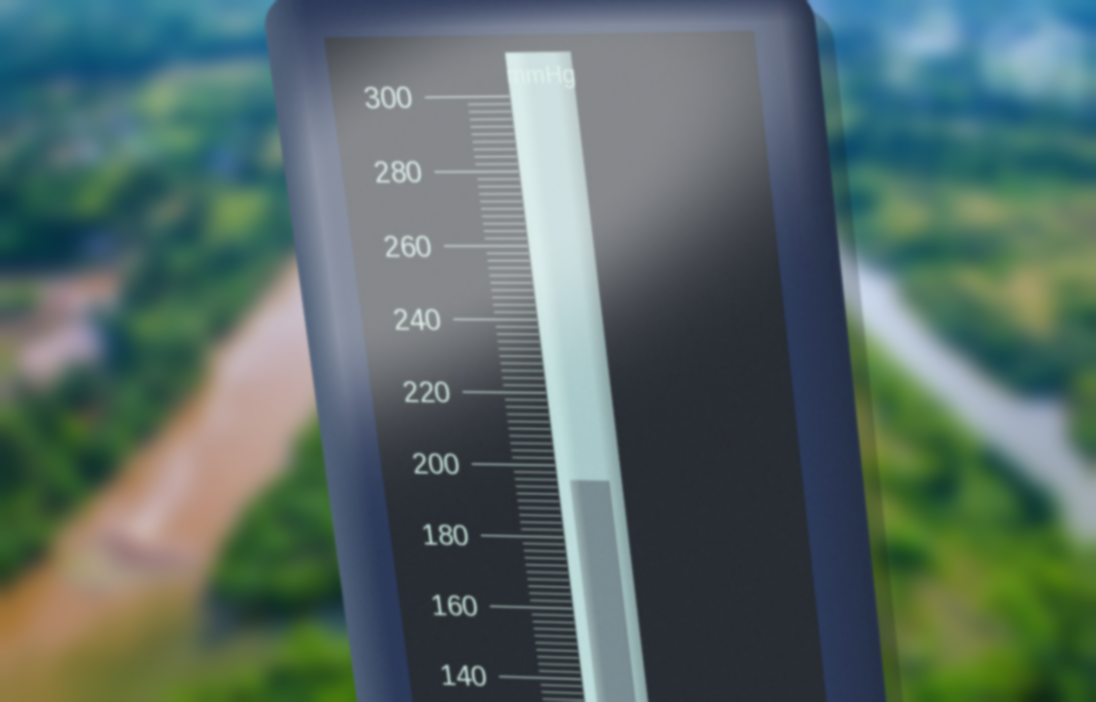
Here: **196** mmHg
